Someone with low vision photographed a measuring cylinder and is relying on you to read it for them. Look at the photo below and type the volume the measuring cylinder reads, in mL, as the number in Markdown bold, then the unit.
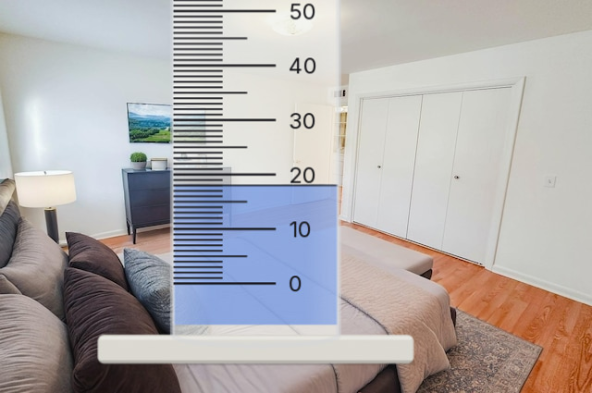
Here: **18** mL
